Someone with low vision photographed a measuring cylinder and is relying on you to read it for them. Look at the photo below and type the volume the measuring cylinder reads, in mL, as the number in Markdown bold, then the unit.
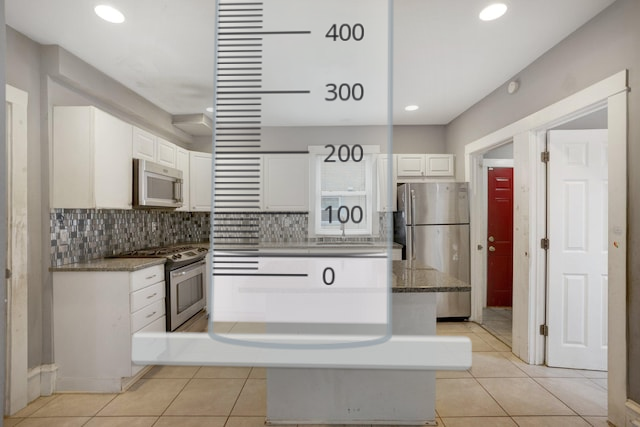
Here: **30** mL
